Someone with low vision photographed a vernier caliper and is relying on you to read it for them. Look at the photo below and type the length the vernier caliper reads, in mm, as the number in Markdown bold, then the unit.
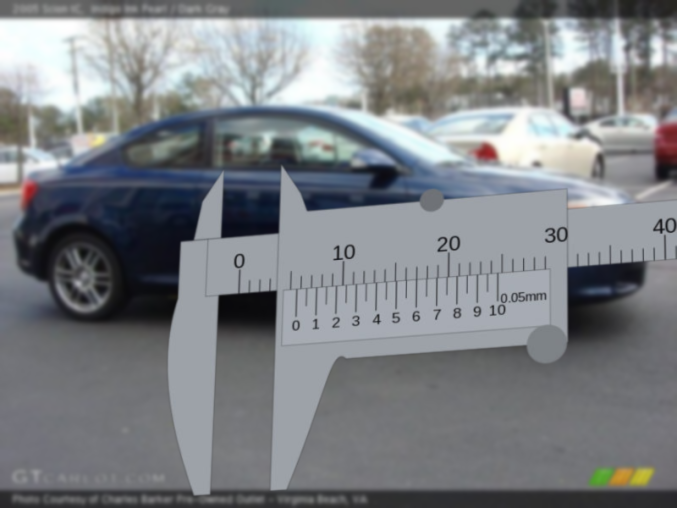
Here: **5.6** mm
